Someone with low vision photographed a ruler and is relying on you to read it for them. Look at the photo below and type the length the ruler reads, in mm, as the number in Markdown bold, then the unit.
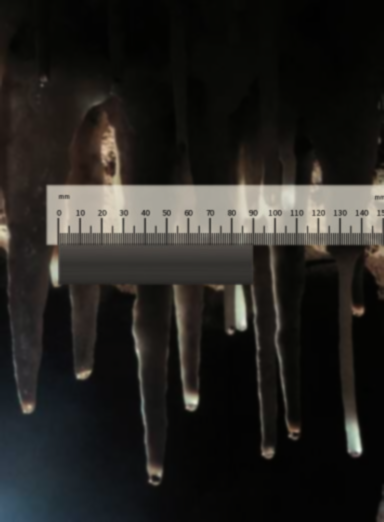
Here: **90** mm
